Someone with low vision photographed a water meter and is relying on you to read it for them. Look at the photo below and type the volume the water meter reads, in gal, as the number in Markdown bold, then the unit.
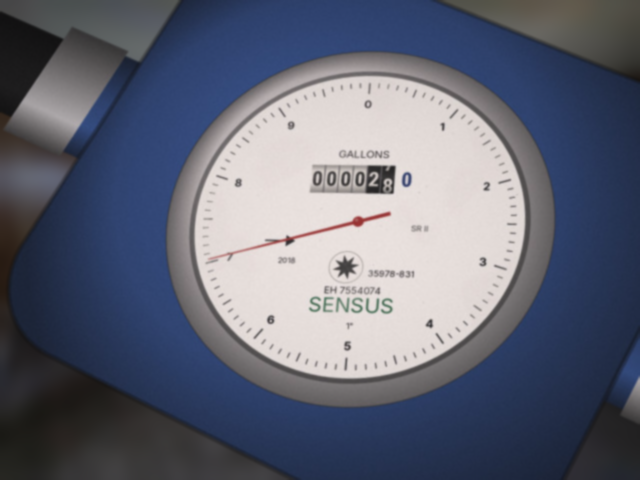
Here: **277.0** gal
